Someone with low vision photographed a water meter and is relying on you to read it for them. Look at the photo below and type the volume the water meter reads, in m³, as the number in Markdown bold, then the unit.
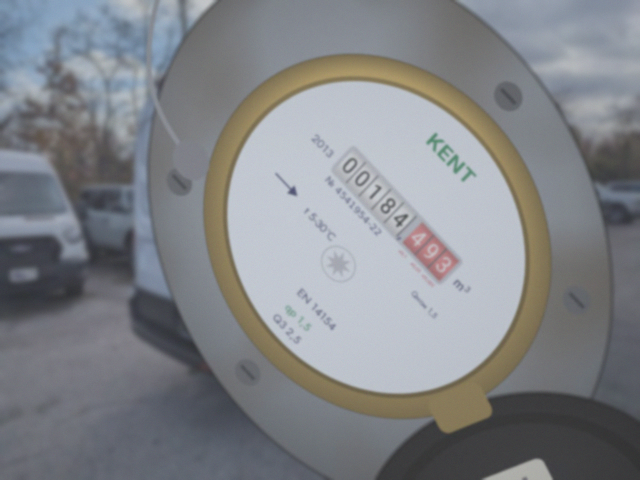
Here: **184.493** m³
